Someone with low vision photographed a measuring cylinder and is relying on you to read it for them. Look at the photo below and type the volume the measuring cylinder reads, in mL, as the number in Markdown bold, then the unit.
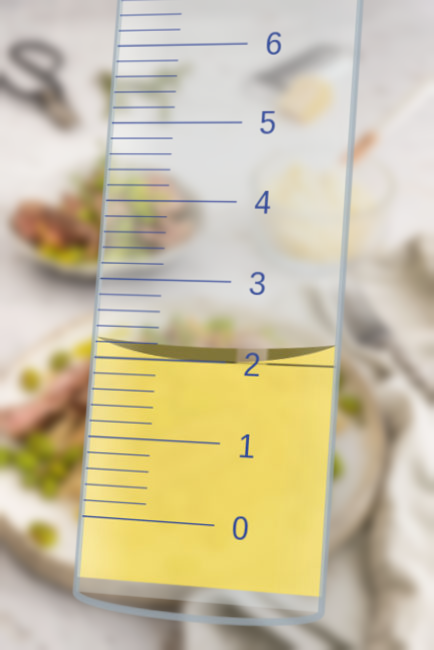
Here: **2** mL
